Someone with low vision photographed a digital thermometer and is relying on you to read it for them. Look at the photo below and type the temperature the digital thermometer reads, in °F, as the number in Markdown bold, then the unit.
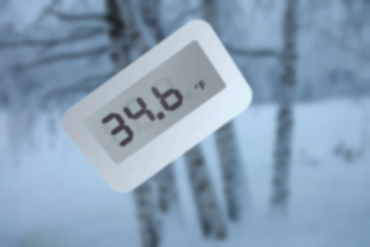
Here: **34.6** °F
